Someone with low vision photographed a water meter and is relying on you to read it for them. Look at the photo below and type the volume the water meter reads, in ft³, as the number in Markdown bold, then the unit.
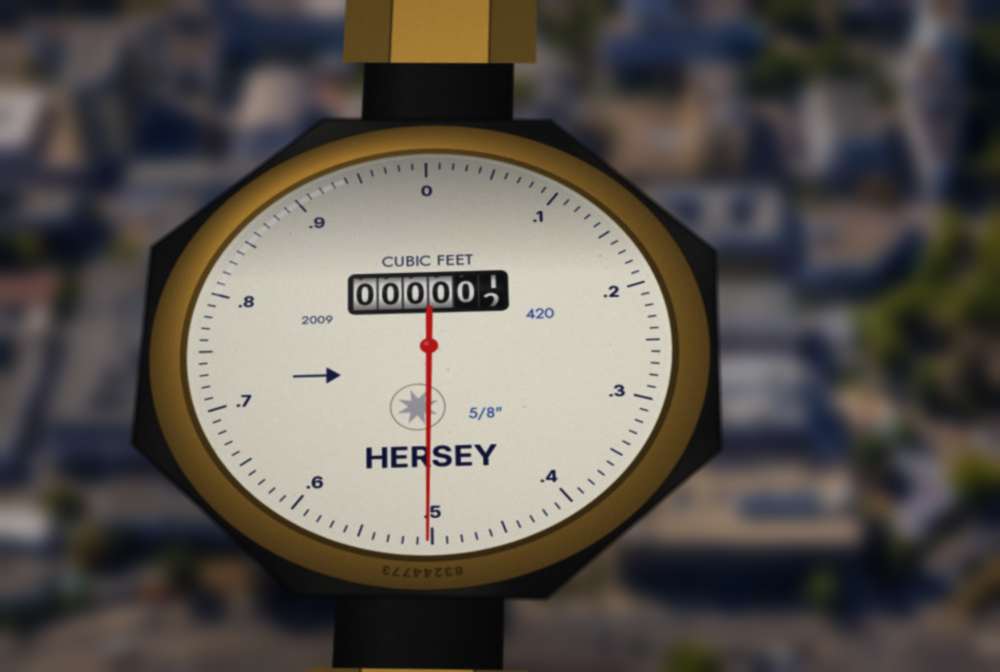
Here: **1.50** ft³
